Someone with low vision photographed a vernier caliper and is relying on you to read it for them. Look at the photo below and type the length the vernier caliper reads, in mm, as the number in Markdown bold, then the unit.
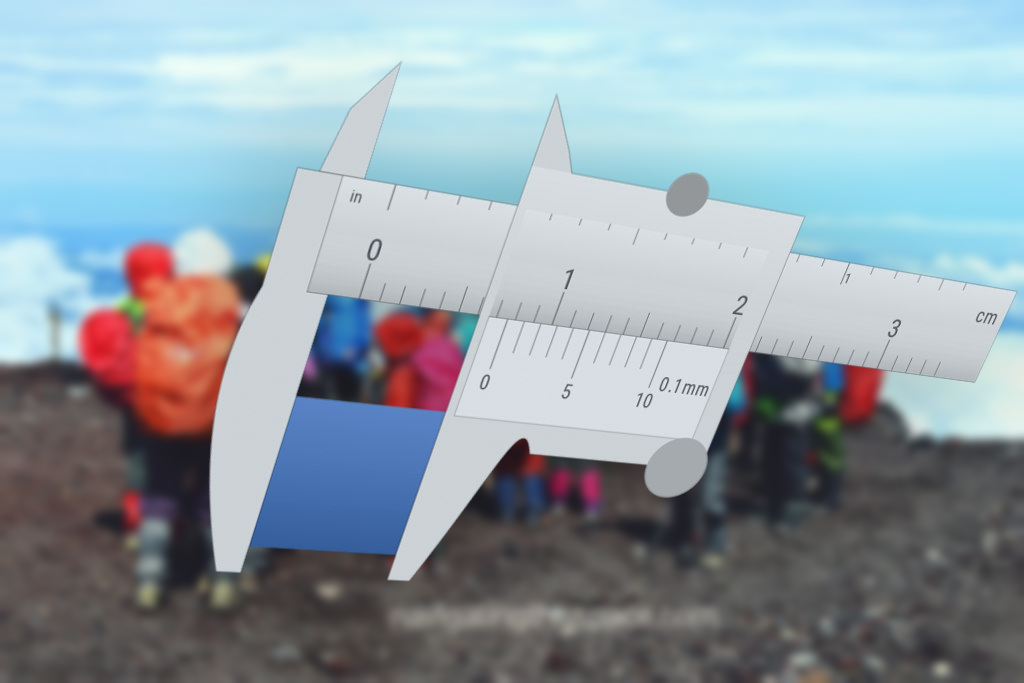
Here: **7.6** mm
